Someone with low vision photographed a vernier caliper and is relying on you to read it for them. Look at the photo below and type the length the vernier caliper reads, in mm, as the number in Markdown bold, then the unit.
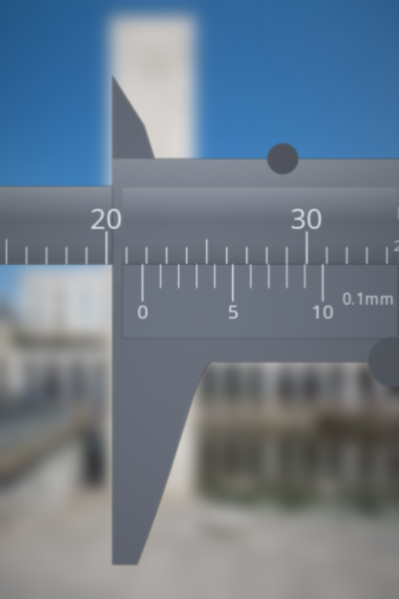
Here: **21.8** mm
